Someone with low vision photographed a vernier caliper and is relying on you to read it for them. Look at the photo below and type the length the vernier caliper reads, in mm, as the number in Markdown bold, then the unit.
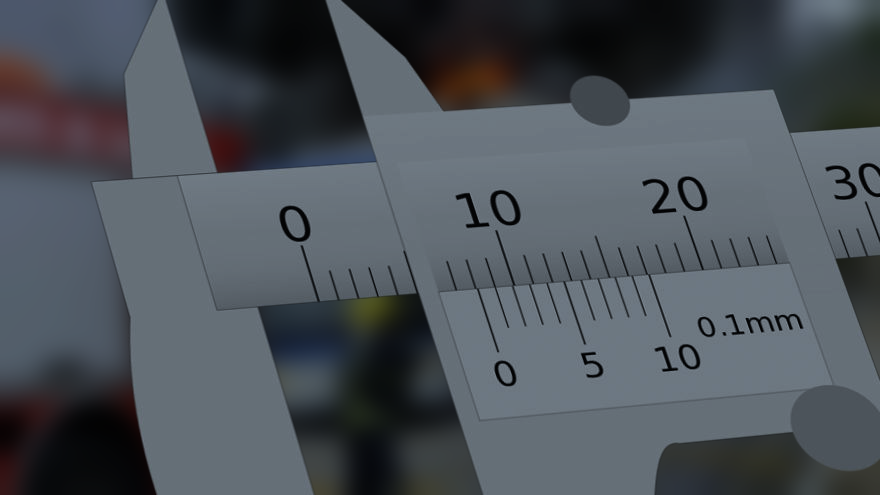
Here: **8.1** mm
